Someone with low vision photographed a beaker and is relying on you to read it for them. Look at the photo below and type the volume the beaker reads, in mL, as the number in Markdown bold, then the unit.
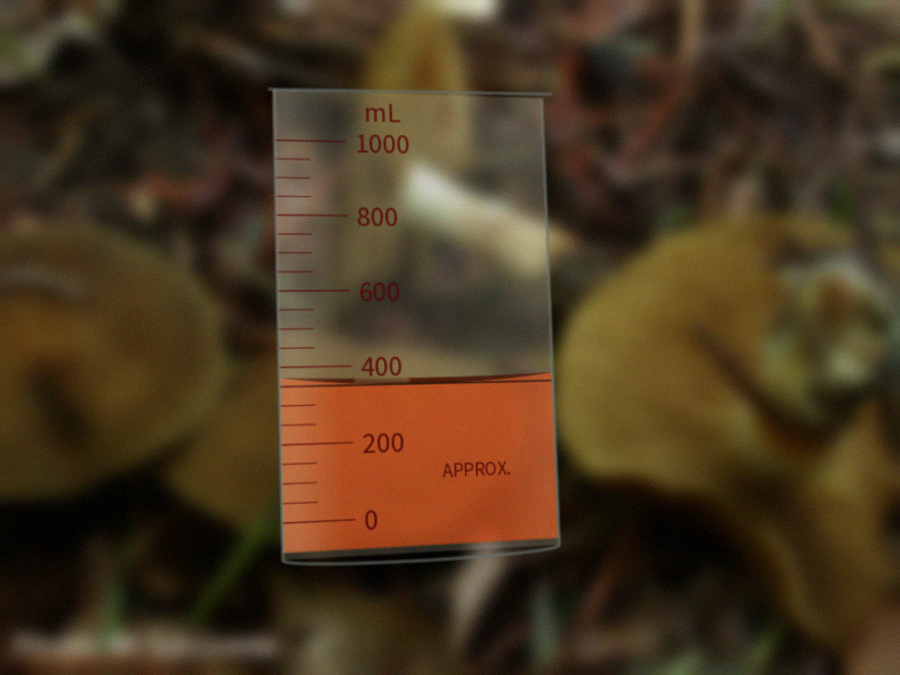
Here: **350** mL
